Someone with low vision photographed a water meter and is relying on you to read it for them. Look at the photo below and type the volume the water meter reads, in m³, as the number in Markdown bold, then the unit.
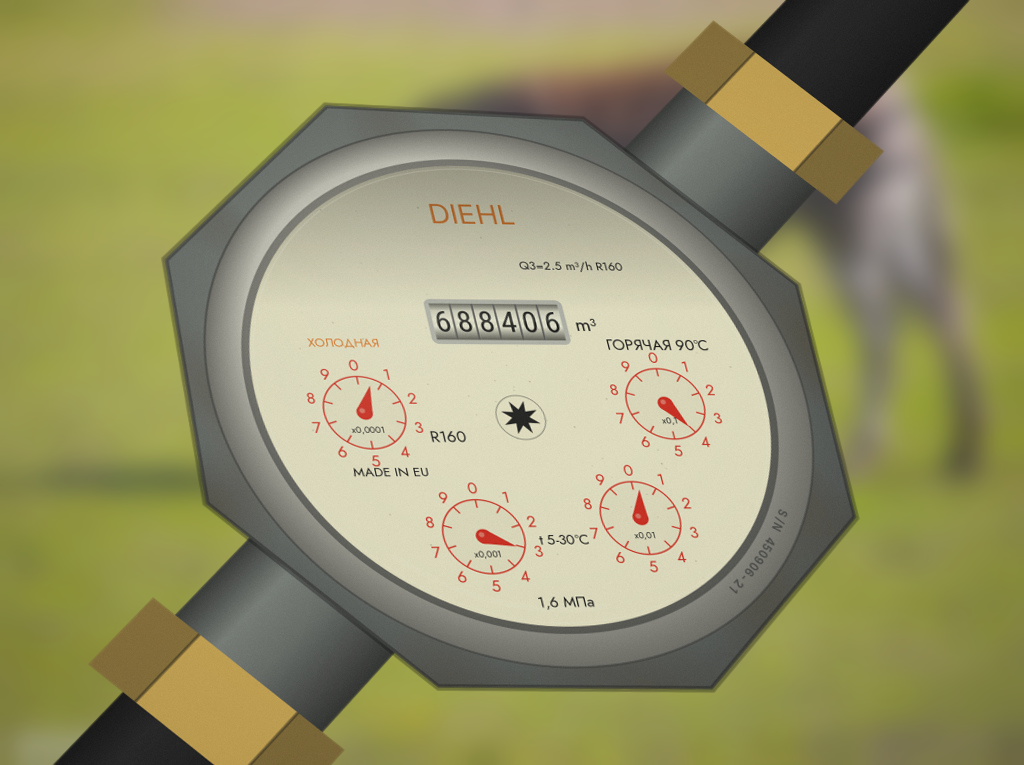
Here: **688406.4030** m³
